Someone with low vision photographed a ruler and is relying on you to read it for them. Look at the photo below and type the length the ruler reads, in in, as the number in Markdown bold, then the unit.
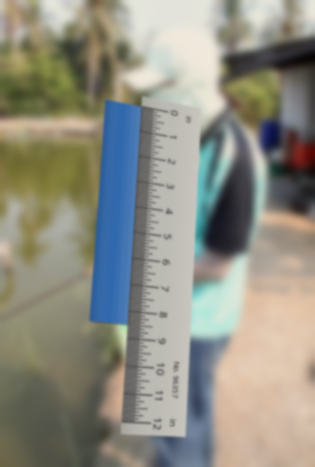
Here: **8.5** in
